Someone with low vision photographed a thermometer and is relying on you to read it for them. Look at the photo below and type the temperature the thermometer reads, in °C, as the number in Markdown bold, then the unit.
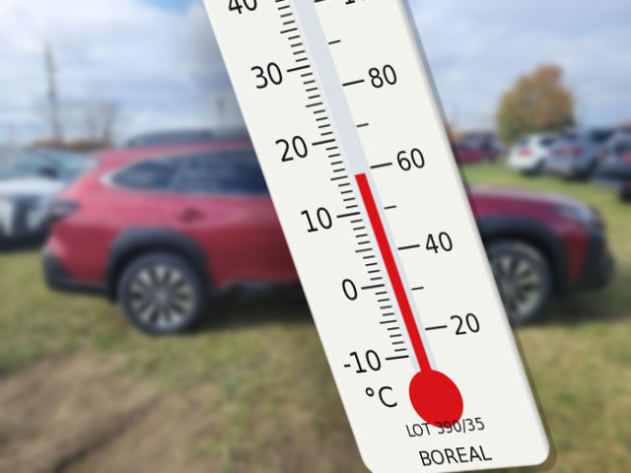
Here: **15** °C
